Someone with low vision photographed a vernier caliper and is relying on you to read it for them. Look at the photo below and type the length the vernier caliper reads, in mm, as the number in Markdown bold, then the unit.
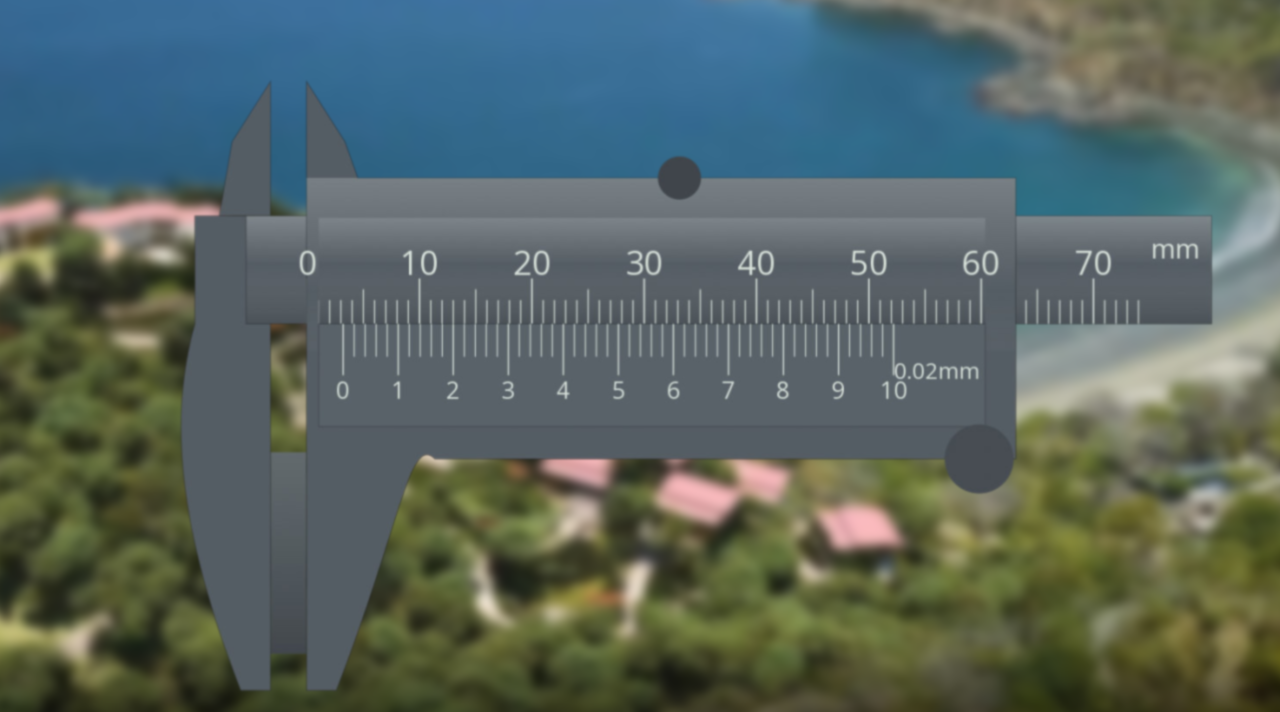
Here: **3.2** mm
